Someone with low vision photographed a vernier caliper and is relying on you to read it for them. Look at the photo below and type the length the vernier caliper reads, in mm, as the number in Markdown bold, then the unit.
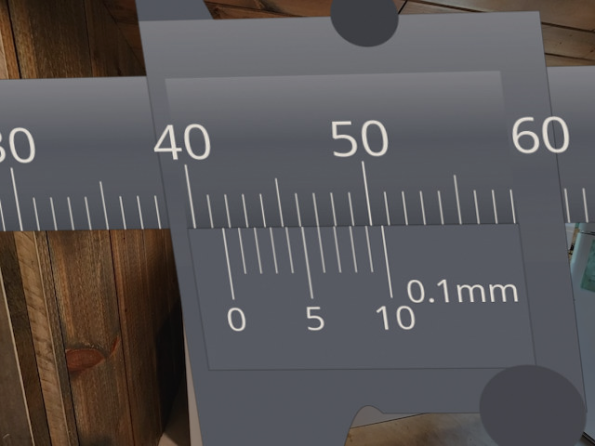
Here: **41.6** mm
